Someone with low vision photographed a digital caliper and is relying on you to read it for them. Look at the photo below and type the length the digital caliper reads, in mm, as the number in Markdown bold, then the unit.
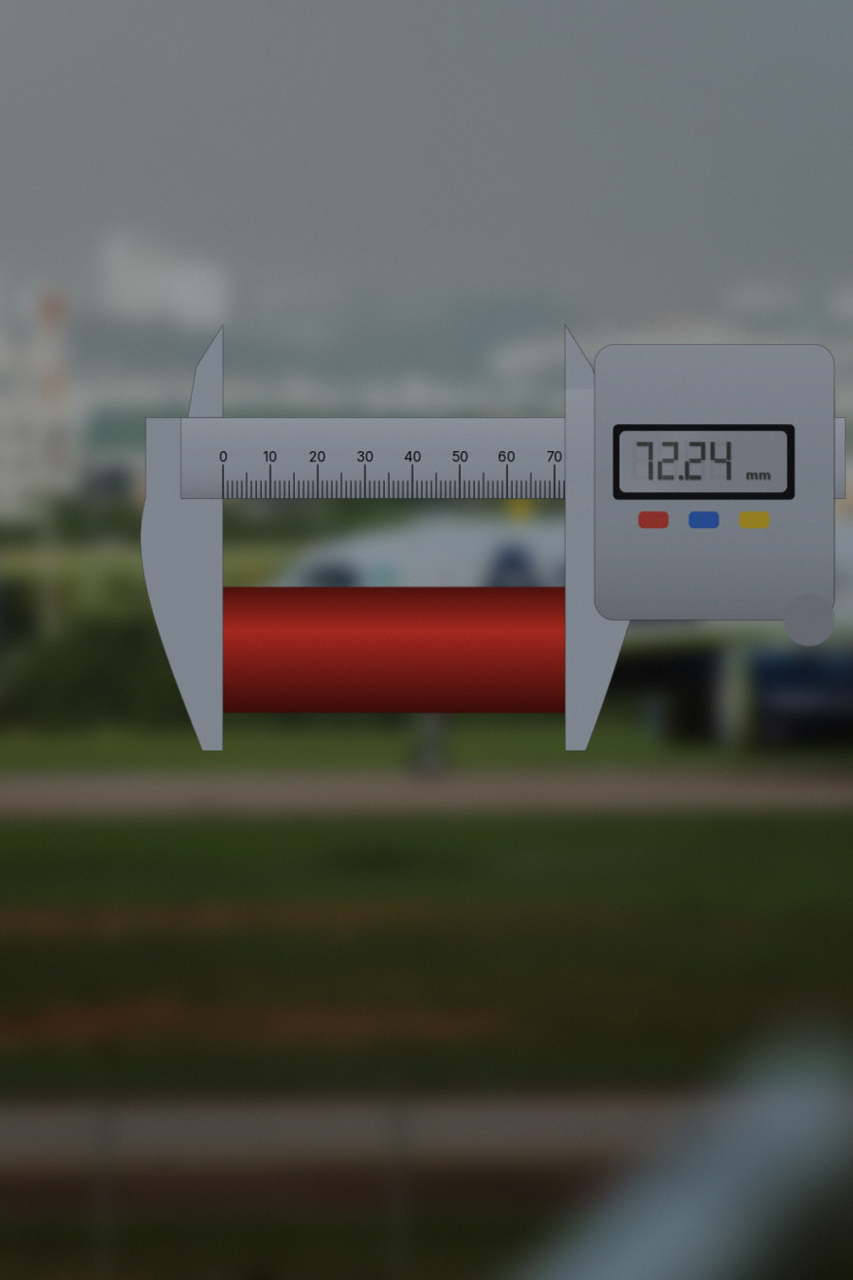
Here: **72.24** mm
